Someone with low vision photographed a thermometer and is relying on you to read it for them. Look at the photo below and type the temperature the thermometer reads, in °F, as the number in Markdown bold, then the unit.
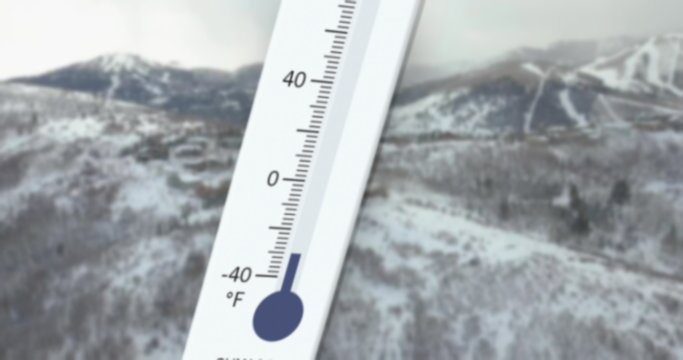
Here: **-30** °F
